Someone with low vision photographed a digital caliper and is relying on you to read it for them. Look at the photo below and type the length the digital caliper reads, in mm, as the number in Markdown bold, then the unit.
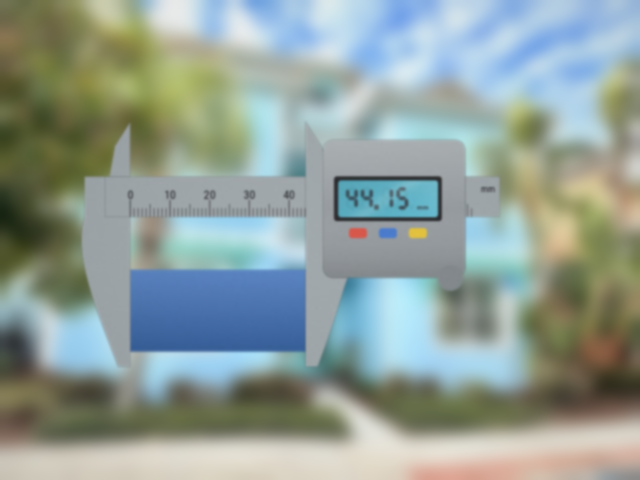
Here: **44.15** mm
